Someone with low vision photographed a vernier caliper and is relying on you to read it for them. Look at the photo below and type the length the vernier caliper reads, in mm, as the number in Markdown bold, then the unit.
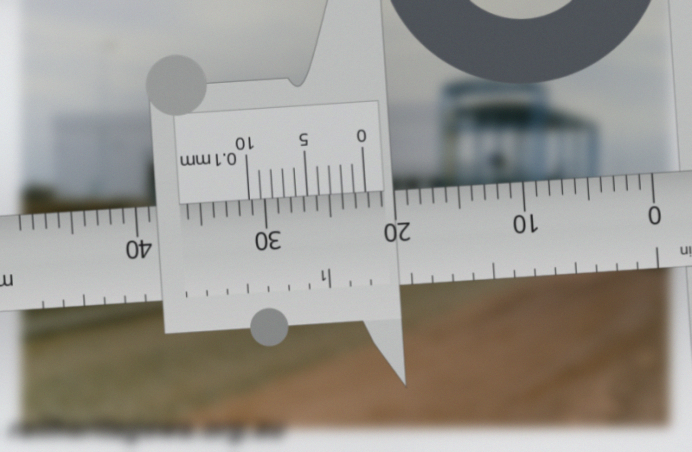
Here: **22.2** mm
